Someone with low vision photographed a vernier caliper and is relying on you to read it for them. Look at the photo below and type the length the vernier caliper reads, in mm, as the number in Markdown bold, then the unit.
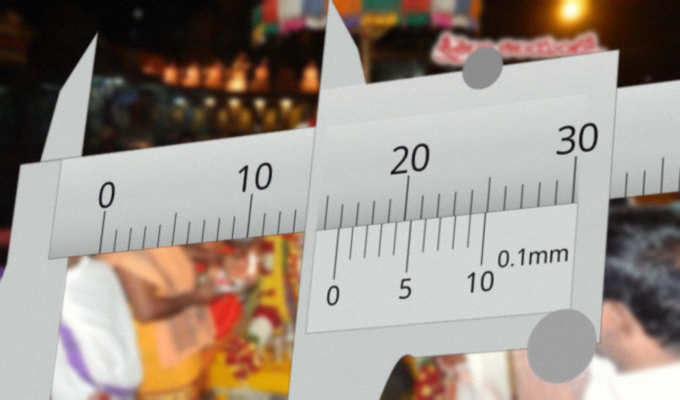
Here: **15.9** mm
